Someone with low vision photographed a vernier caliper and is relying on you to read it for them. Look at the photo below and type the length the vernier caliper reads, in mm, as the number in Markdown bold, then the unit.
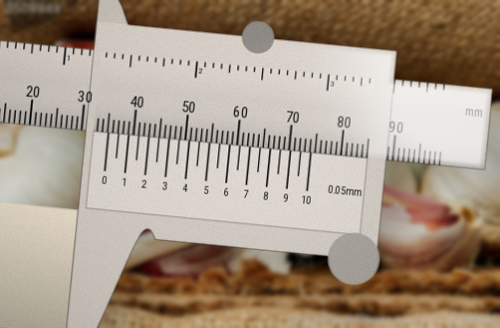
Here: **35.2** mm
